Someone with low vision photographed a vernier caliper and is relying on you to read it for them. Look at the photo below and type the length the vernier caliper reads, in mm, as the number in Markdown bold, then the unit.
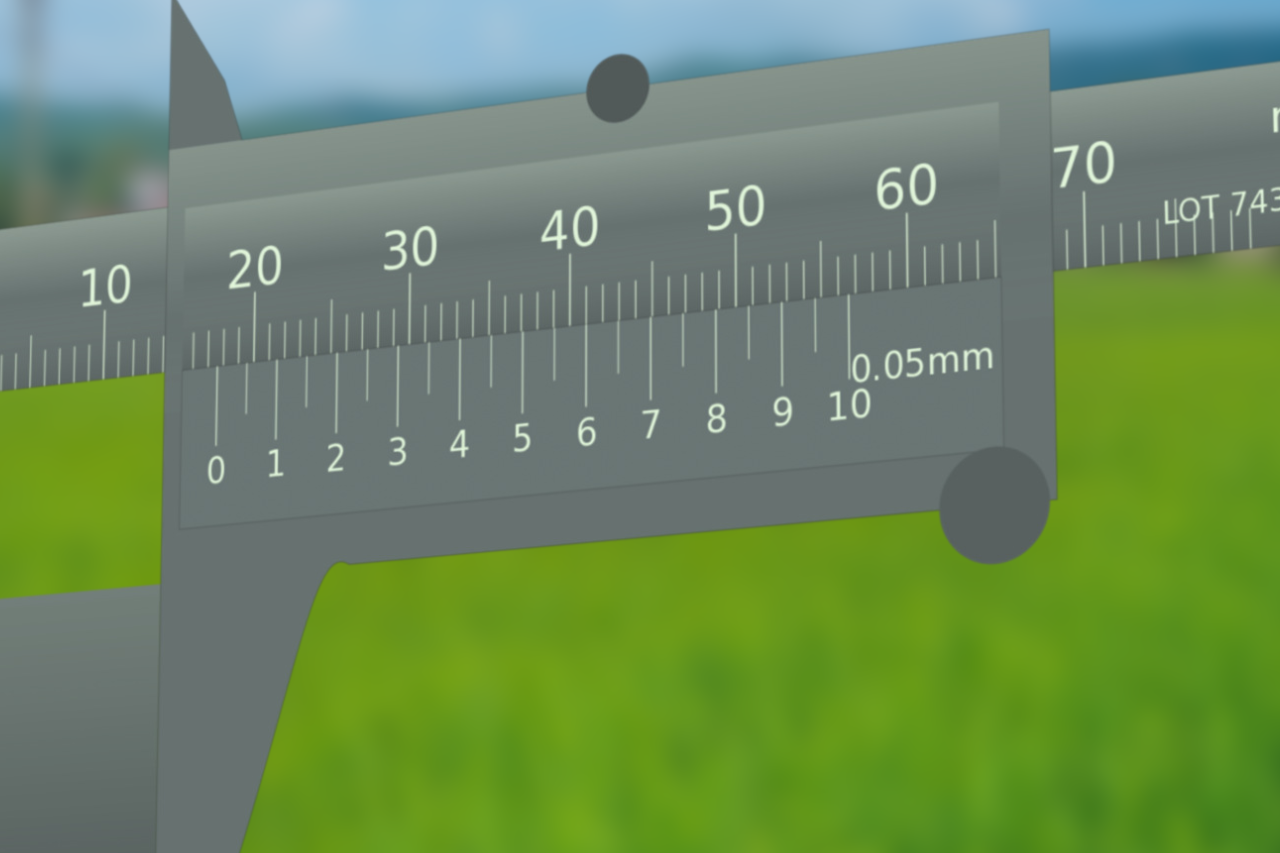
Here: **17.6** mm
